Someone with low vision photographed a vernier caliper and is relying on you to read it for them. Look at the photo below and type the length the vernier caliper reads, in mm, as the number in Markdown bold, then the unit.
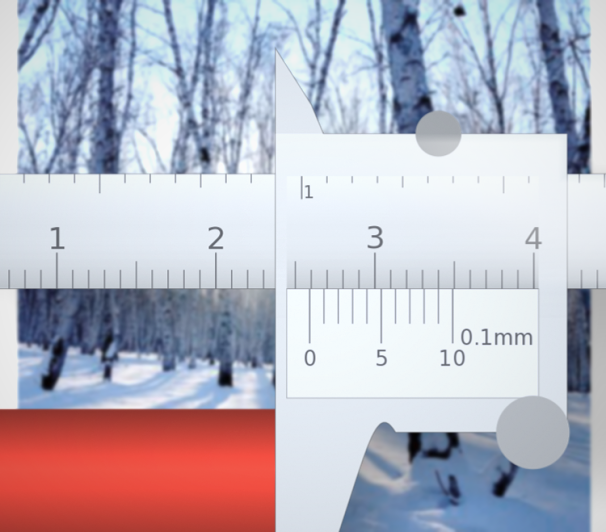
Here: **25.9** mm
